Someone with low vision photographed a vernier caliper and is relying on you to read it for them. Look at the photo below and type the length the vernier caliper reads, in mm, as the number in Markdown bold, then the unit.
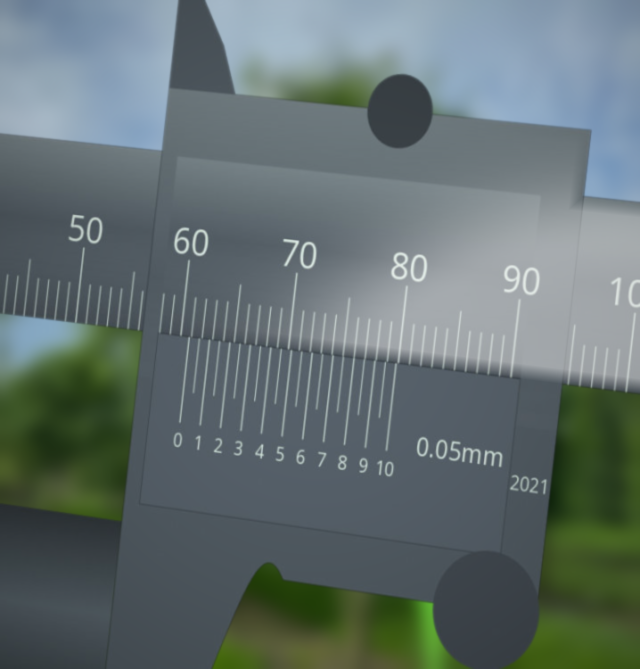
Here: **60.8** mm
